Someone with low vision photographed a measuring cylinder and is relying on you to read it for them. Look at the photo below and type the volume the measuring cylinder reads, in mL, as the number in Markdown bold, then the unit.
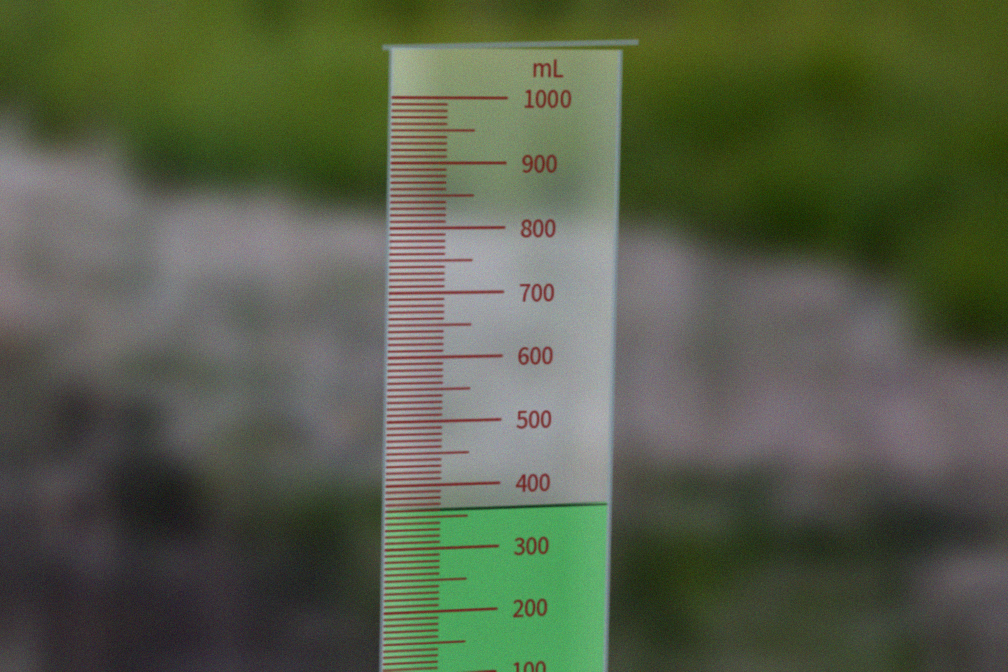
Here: **360** mL
